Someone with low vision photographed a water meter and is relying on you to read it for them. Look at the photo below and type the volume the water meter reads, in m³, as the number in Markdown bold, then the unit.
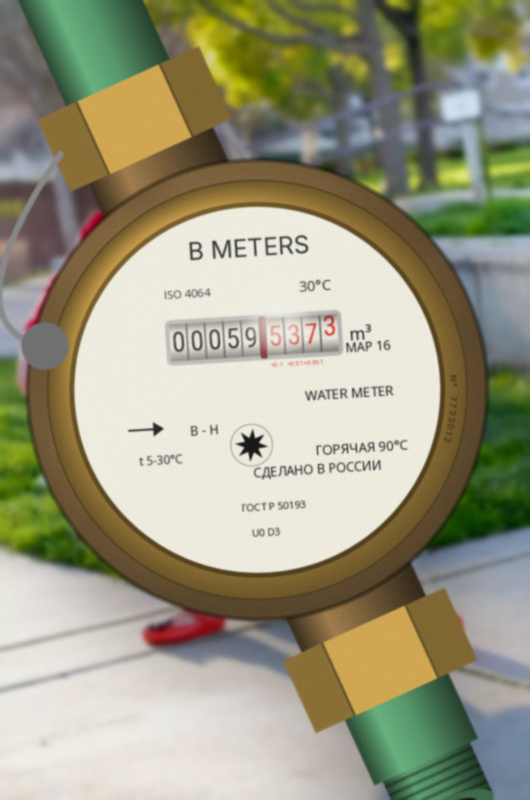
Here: **59.5373** m³
